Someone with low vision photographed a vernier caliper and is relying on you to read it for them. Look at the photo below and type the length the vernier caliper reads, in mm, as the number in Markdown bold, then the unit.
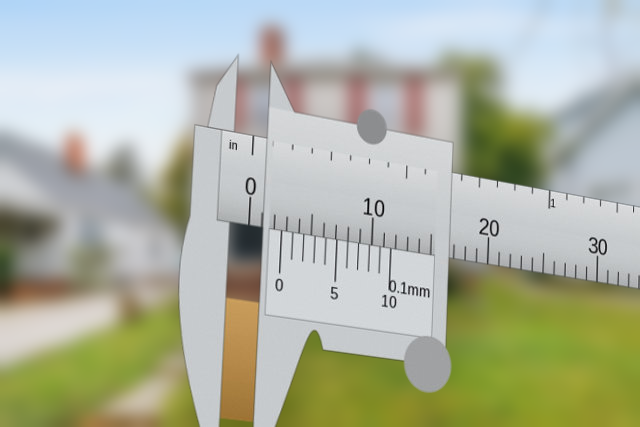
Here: **2.6** mm
